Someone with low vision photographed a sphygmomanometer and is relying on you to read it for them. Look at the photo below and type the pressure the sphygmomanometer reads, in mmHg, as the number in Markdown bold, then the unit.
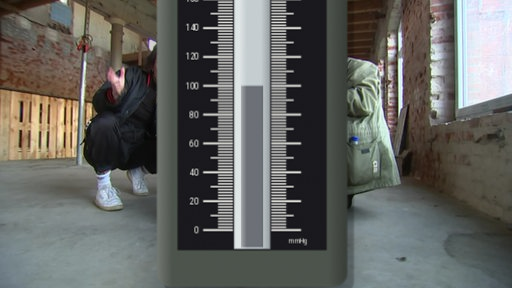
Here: **100** mmHg
